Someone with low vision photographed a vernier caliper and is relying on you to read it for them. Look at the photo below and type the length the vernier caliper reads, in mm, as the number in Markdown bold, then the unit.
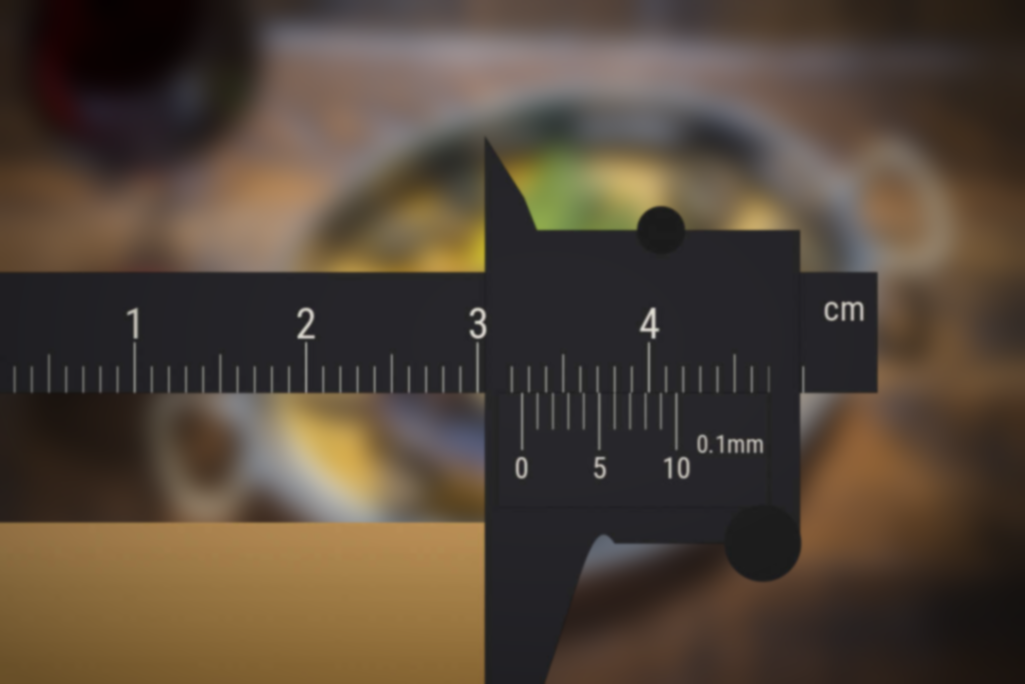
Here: **32.6** mm
